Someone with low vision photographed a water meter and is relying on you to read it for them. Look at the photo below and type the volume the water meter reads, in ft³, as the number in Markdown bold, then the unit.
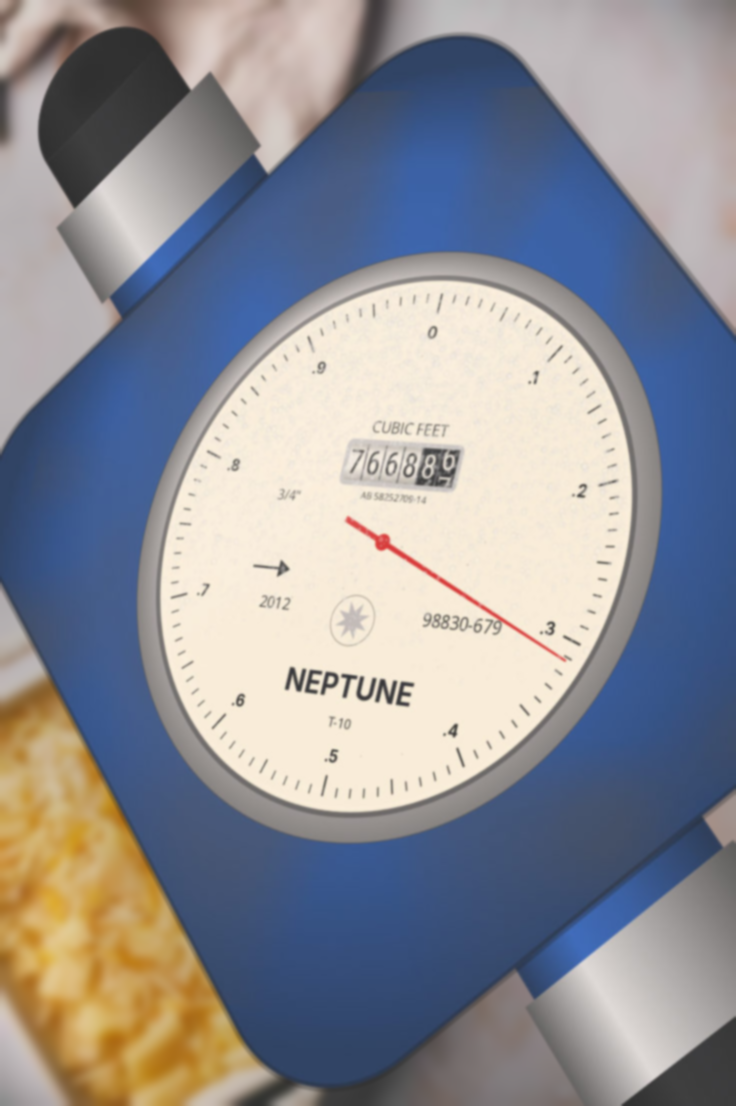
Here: **766886.31** ft³
